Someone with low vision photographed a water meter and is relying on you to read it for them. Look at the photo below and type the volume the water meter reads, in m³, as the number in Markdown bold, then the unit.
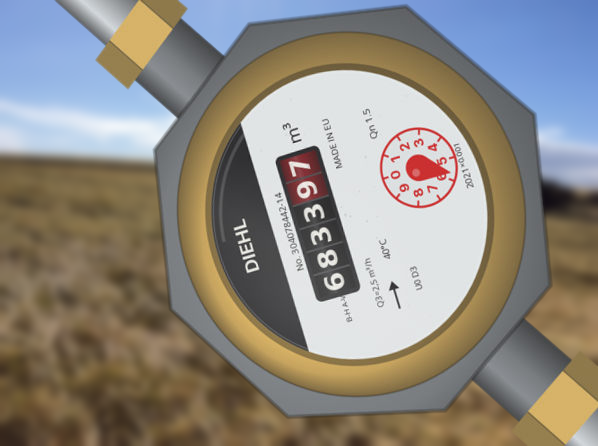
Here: **6833.975** m³
